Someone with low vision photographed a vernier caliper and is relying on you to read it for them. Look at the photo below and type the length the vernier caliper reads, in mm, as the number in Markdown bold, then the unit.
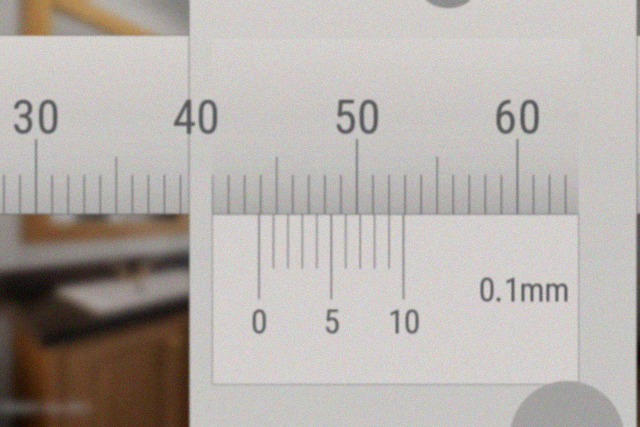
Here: **43.9** mm
